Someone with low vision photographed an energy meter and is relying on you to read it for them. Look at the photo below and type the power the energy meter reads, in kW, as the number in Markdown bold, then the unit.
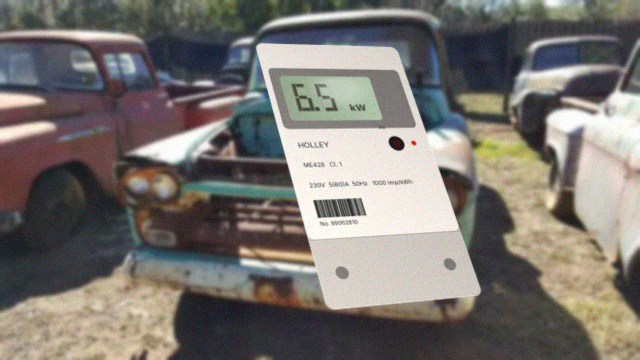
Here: **6.5** kW
